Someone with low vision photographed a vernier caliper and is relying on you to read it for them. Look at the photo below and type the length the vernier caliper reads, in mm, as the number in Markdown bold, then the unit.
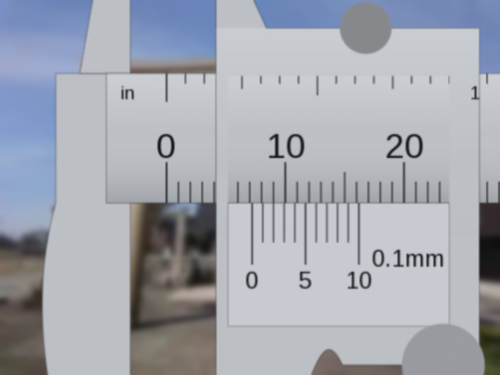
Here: **7.2** mm
